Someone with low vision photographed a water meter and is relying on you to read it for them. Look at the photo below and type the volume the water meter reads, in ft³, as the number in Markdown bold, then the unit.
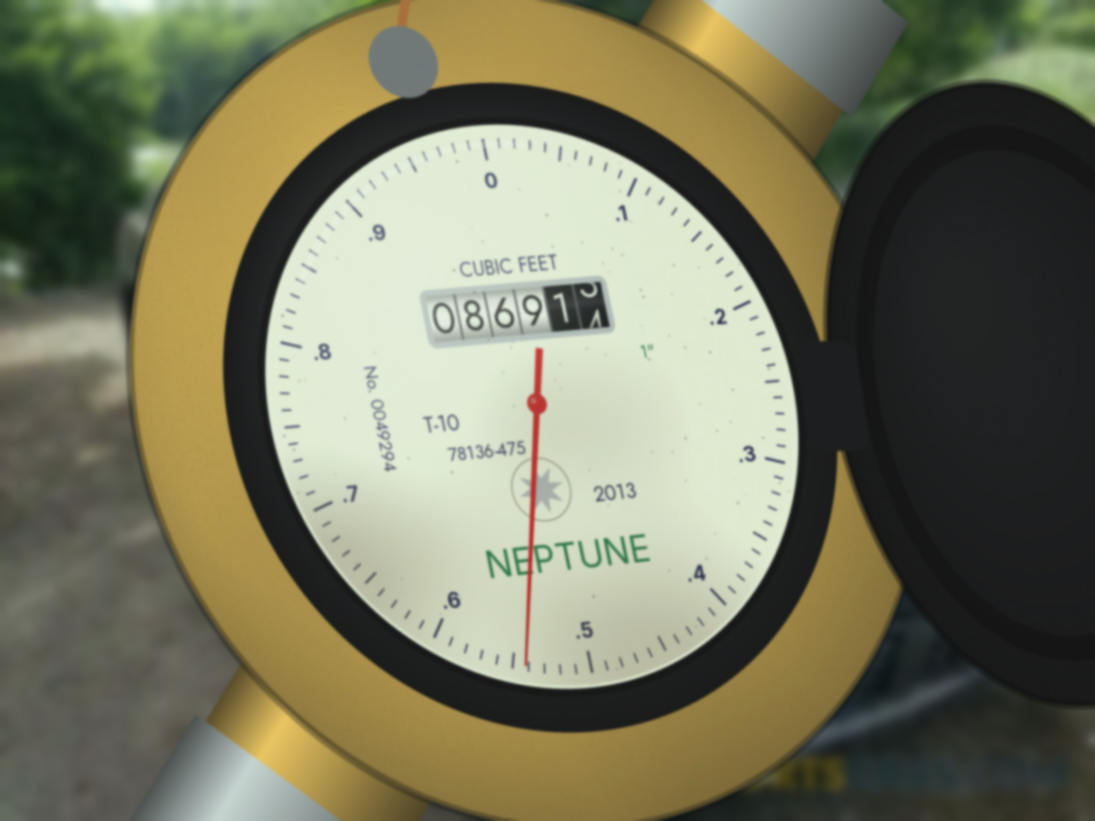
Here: **86913.54** ft³
